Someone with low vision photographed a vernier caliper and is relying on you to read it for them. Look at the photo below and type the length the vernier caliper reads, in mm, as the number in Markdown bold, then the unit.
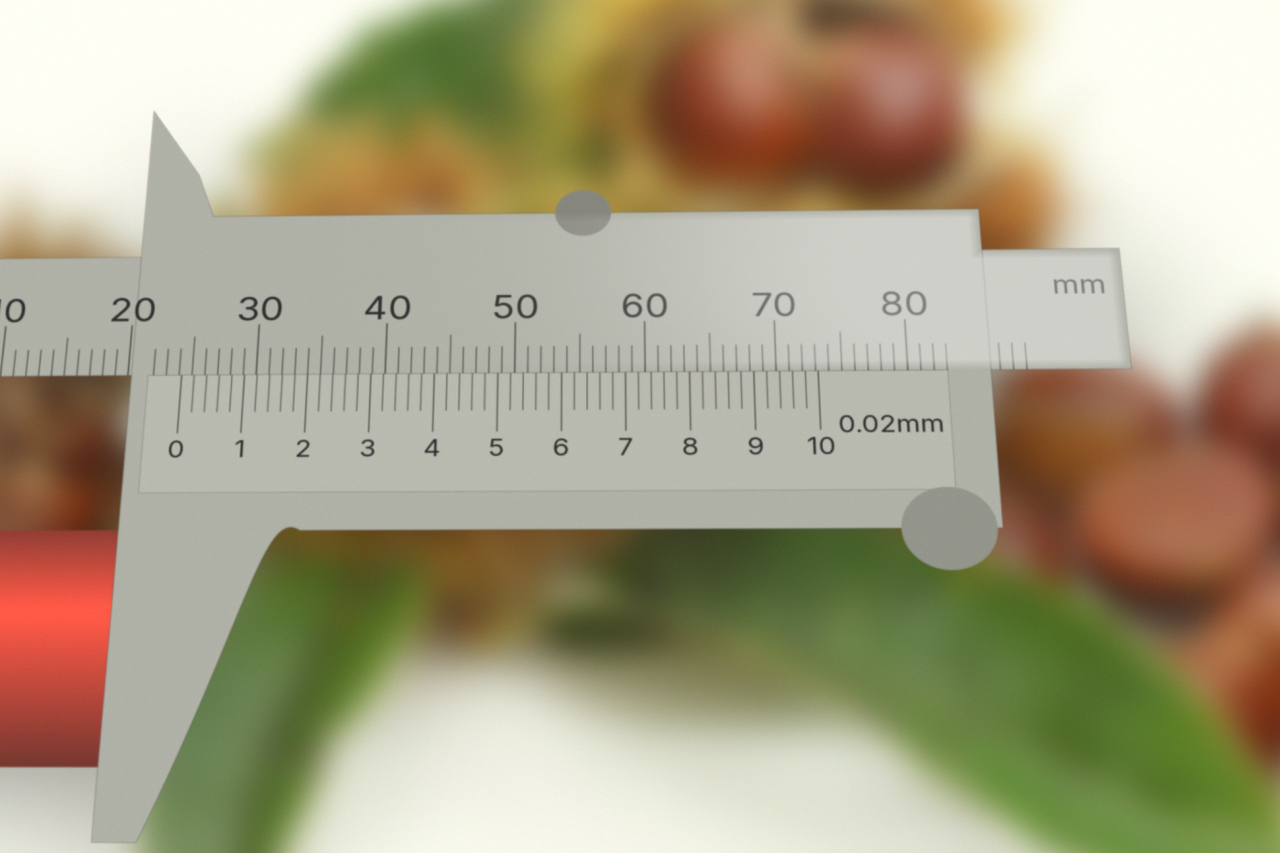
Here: **24.2** mm
